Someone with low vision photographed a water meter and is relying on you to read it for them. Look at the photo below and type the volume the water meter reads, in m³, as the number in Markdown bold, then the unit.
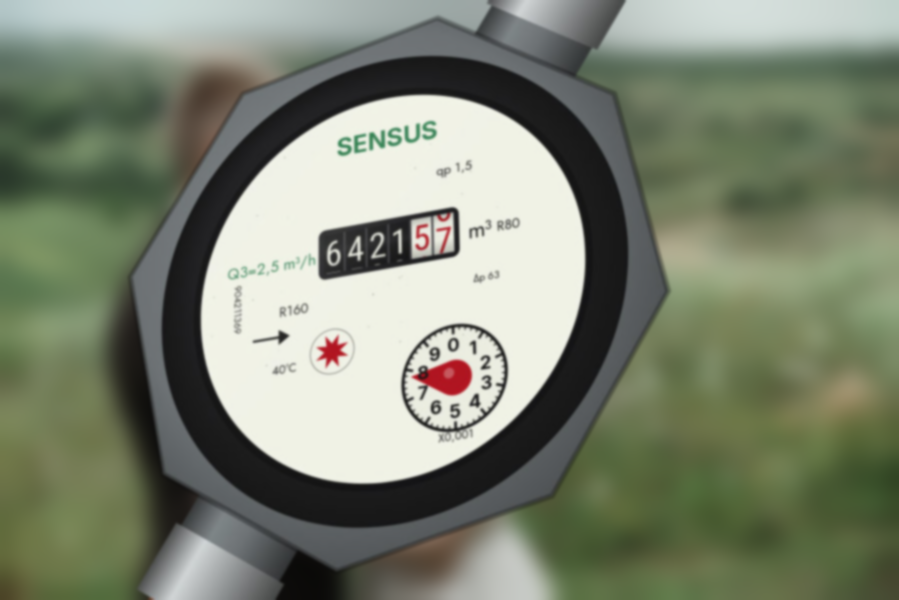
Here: **6421.567** m³
